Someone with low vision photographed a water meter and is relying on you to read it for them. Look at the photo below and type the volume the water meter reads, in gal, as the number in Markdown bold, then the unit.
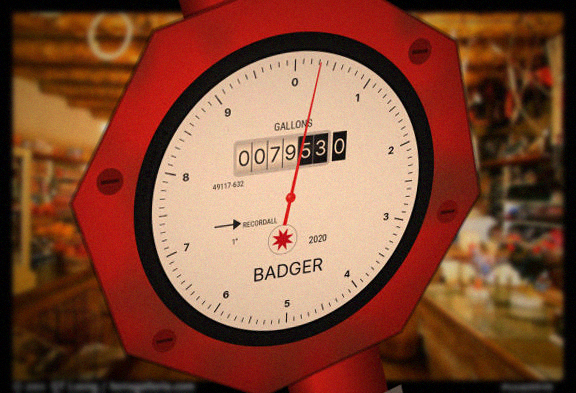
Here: **79530.3** gal
